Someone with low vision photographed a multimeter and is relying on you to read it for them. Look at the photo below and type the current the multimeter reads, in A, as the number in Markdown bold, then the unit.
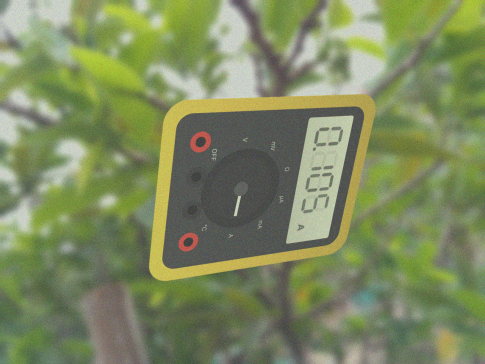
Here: **0.105** A
